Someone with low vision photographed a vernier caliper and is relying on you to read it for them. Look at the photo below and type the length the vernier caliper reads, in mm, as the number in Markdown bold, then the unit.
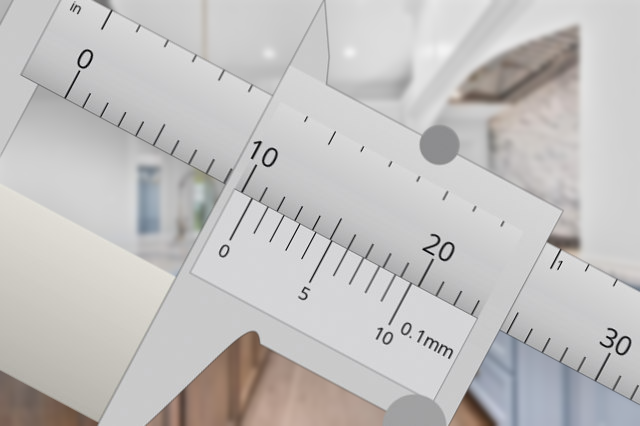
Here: **10.6** mm
